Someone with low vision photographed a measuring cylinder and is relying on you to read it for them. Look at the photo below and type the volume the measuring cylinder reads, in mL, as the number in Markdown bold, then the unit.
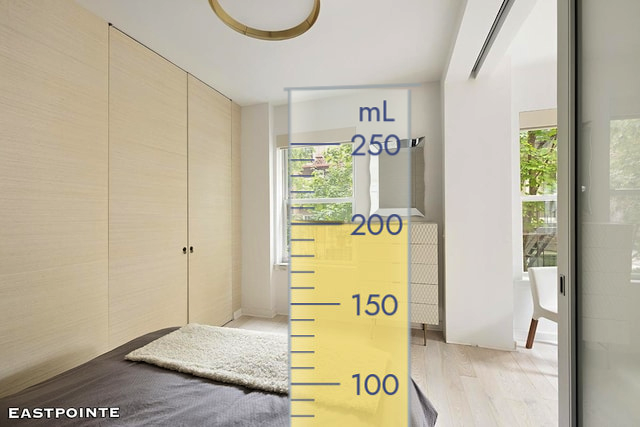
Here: **200** mL
